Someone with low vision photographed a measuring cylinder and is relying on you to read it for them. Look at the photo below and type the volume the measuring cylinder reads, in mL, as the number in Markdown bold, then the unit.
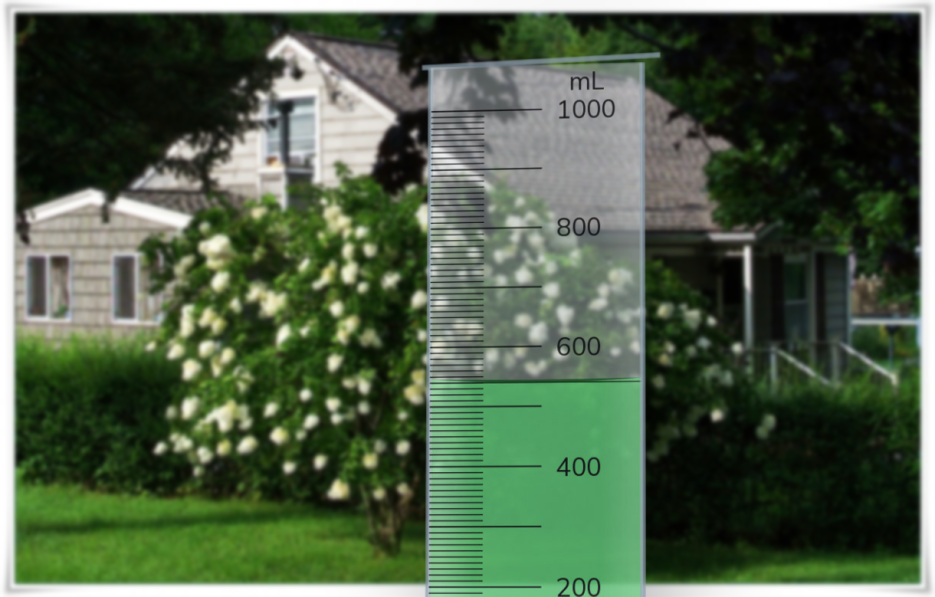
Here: **540** mL
